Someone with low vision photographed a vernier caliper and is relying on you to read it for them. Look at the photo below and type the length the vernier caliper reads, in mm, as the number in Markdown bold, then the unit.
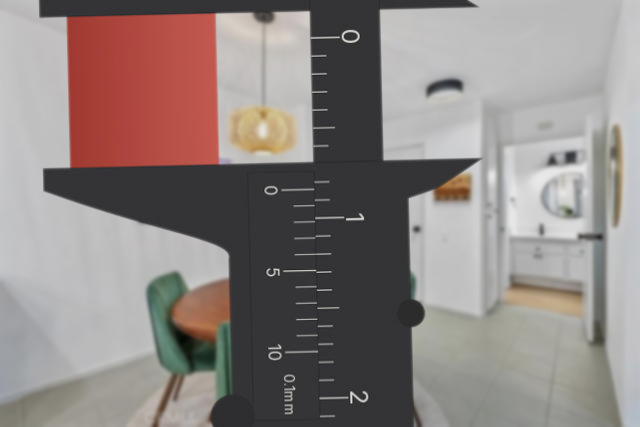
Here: **8.4** mm
